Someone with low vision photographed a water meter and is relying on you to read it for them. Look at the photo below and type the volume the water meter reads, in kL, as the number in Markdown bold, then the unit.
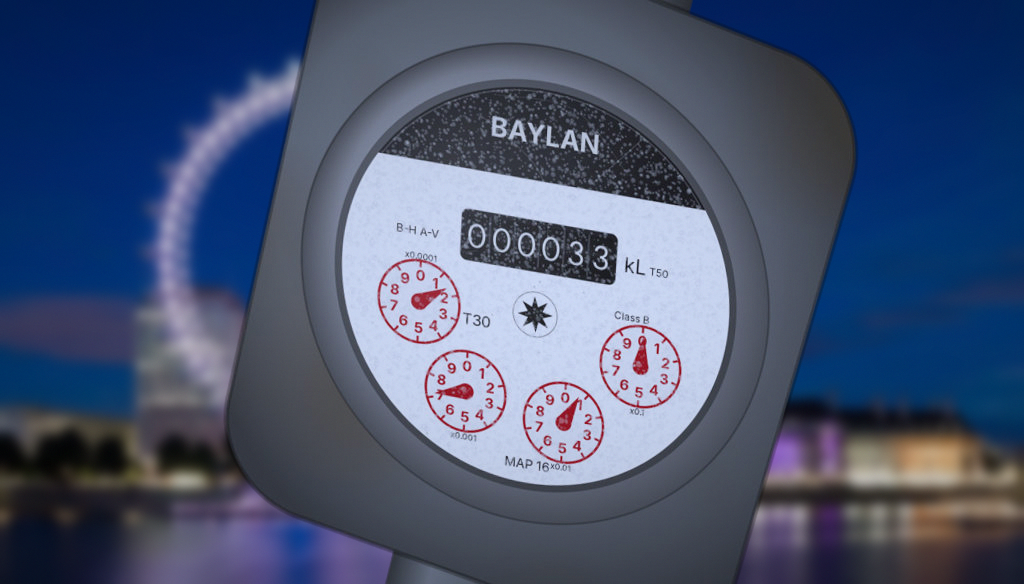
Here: **33.0071** kL
